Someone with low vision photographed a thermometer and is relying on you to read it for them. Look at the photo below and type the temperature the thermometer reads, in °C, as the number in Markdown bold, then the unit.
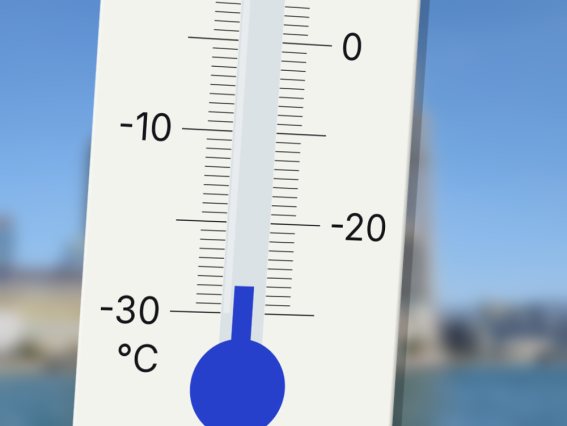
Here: **-27** °C
